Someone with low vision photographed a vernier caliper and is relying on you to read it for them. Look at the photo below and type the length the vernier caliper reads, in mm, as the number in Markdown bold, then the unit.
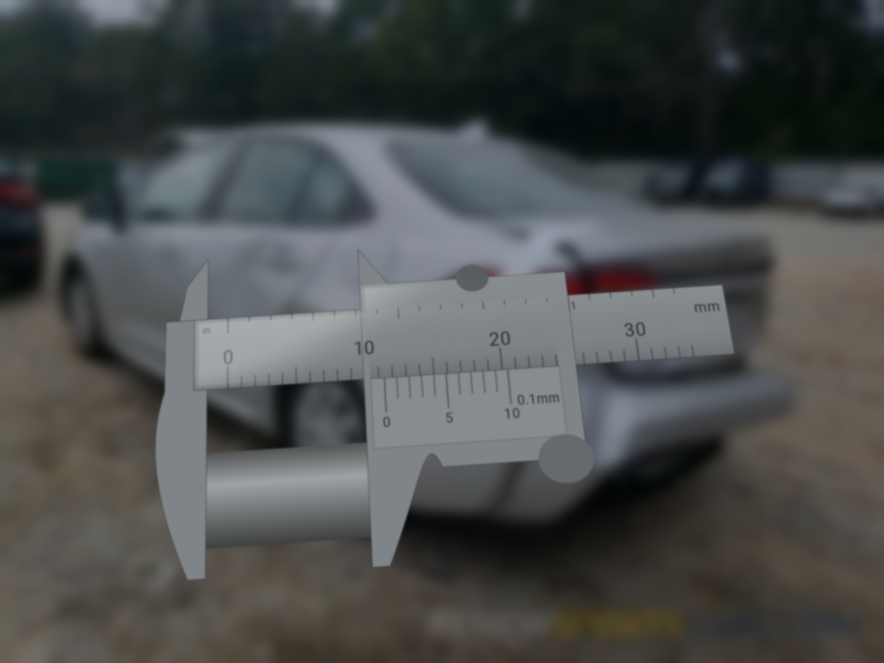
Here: **11.4** mm
